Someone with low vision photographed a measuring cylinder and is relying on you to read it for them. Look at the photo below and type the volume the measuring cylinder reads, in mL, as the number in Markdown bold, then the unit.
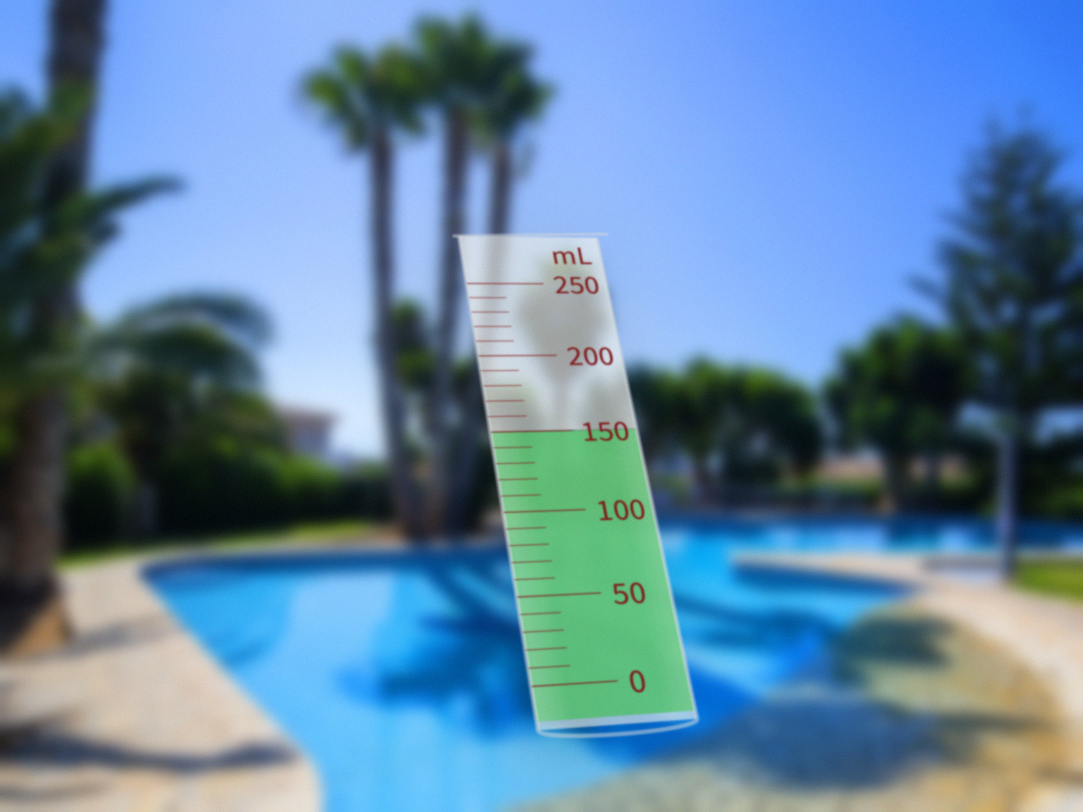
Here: **150** mL
